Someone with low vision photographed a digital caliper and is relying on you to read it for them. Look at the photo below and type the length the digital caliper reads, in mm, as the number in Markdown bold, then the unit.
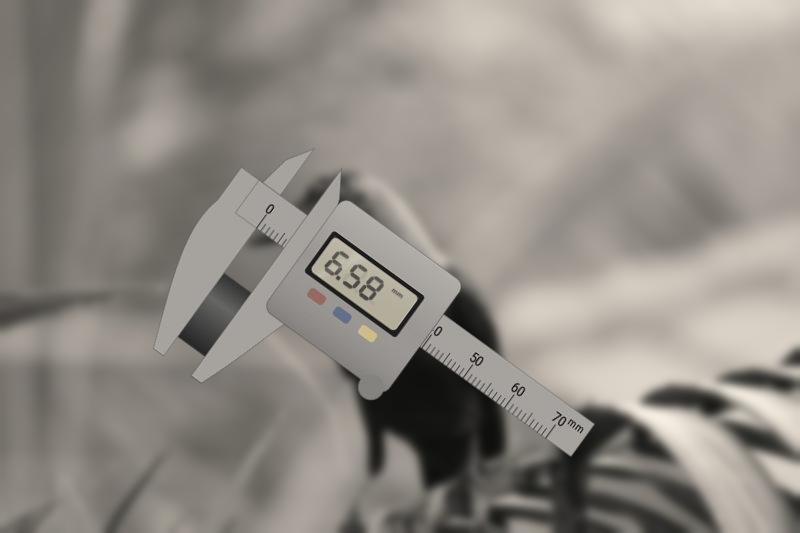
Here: **6.58** mm
